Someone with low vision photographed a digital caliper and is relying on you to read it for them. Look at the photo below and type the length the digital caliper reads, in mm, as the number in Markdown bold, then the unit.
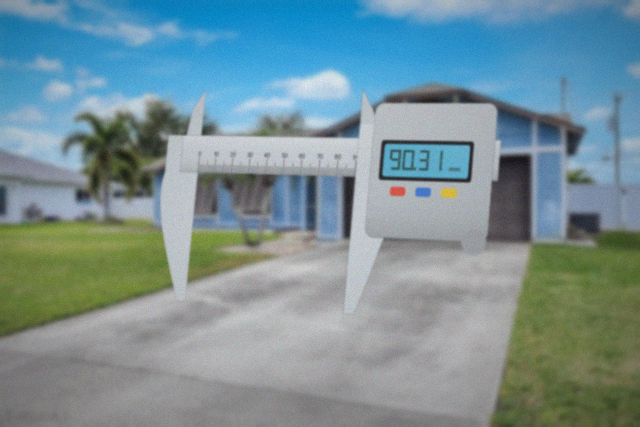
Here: **90.31** mm
